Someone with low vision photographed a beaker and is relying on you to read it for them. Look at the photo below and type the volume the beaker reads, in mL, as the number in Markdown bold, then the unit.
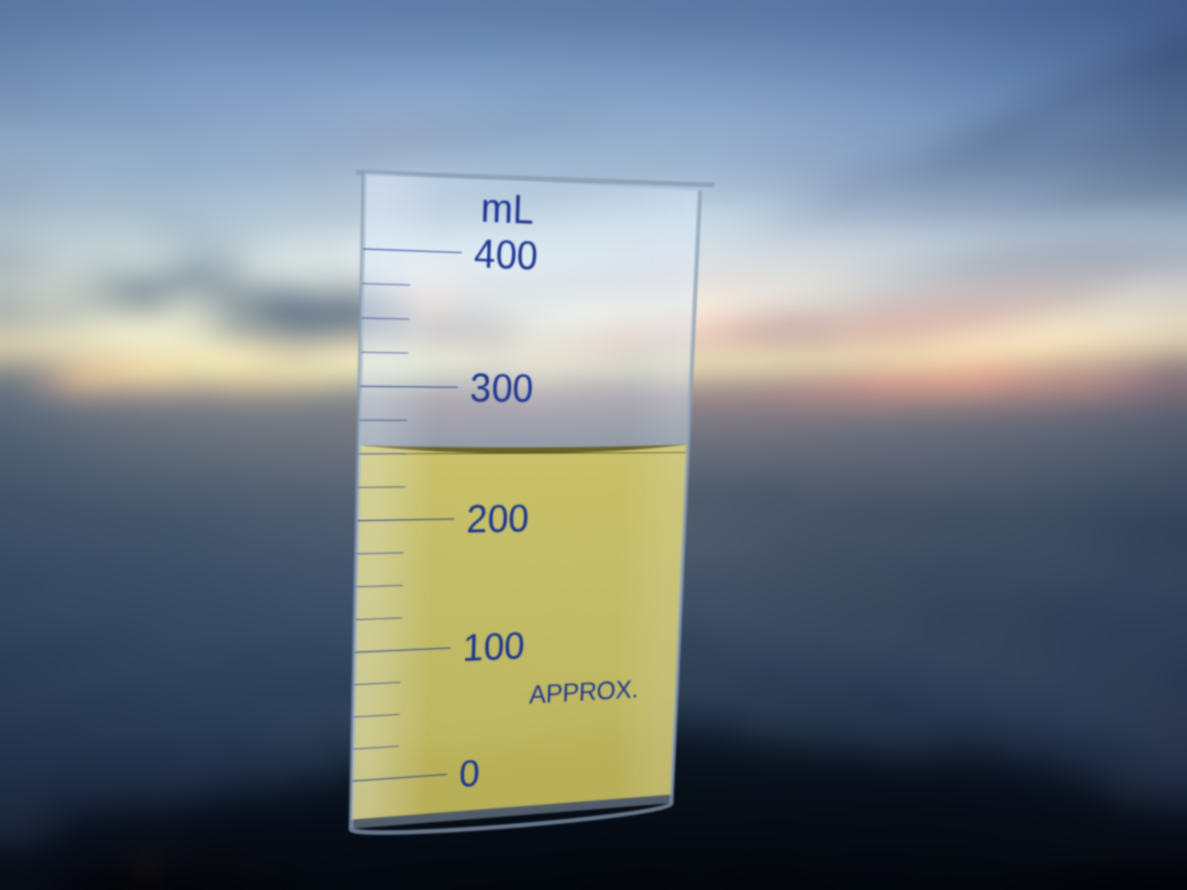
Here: **250** mL
